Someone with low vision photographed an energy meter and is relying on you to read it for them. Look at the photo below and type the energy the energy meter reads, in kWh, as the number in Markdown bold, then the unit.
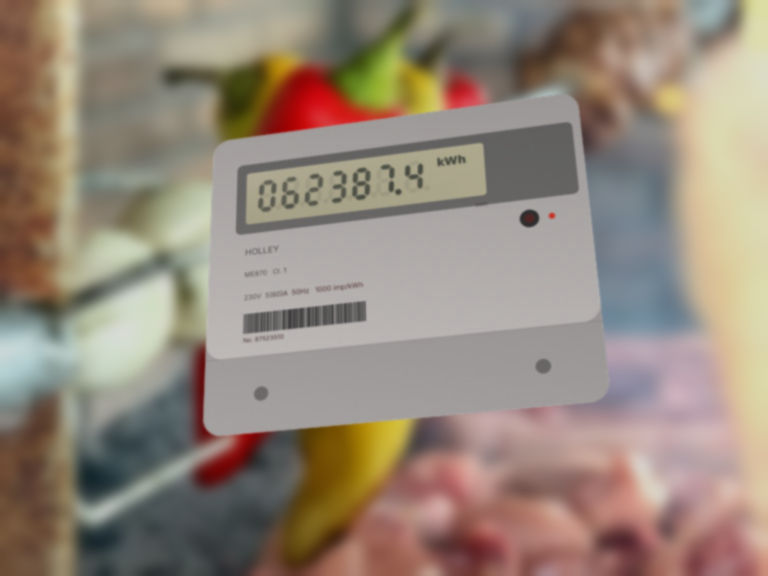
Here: **62387.4** kWh
